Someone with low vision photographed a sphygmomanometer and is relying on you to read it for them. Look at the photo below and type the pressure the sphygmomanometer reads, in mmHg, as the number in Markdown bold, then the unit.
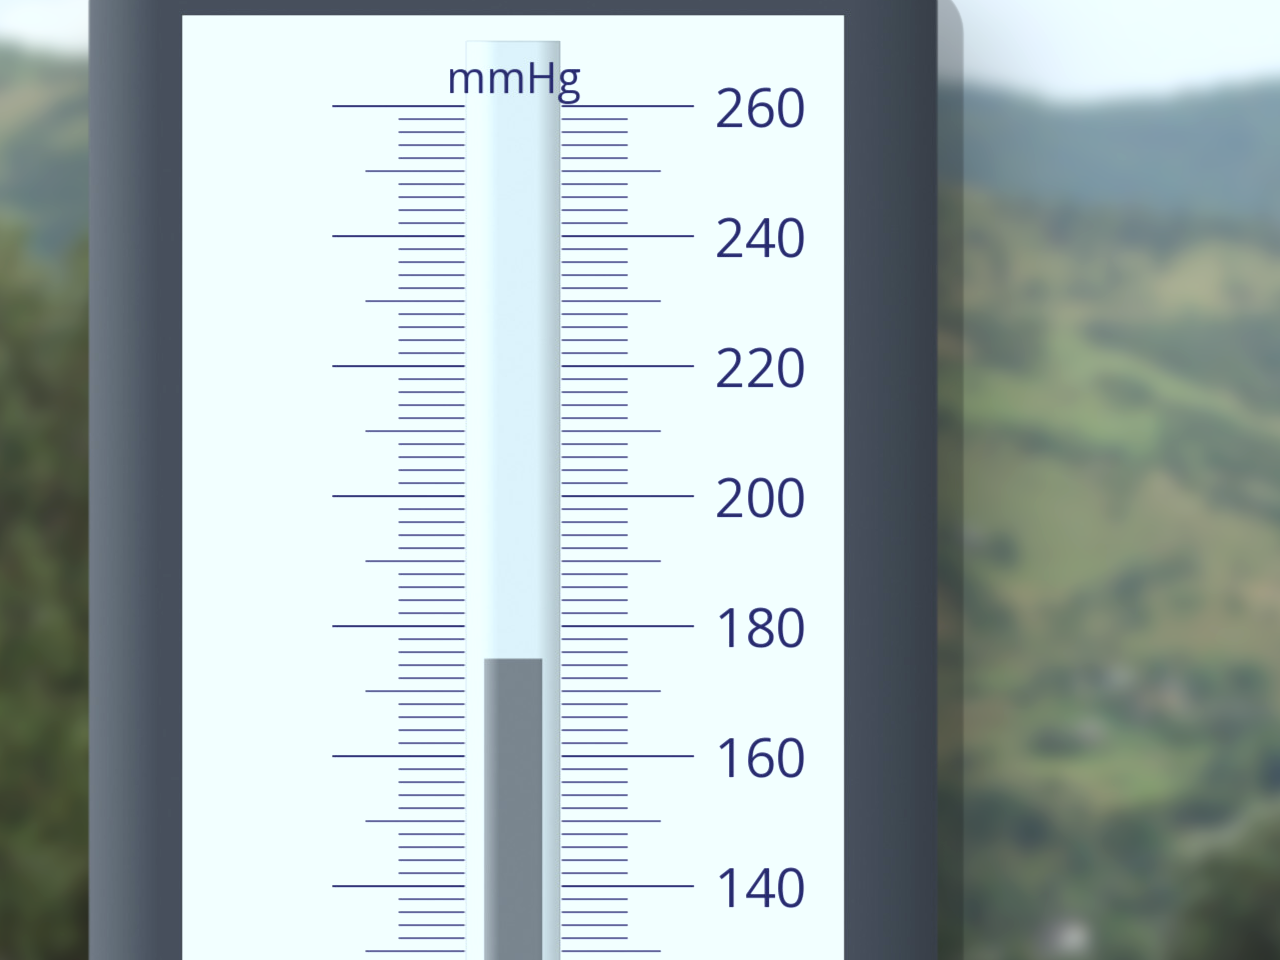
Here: **175** mmHg
